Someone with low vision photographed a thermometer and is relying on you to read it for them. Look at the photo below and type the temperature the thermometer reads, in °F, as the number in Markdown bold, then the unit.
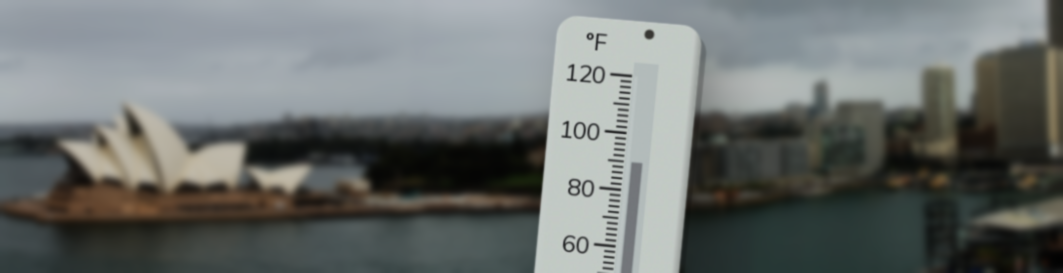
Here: **90** °F
